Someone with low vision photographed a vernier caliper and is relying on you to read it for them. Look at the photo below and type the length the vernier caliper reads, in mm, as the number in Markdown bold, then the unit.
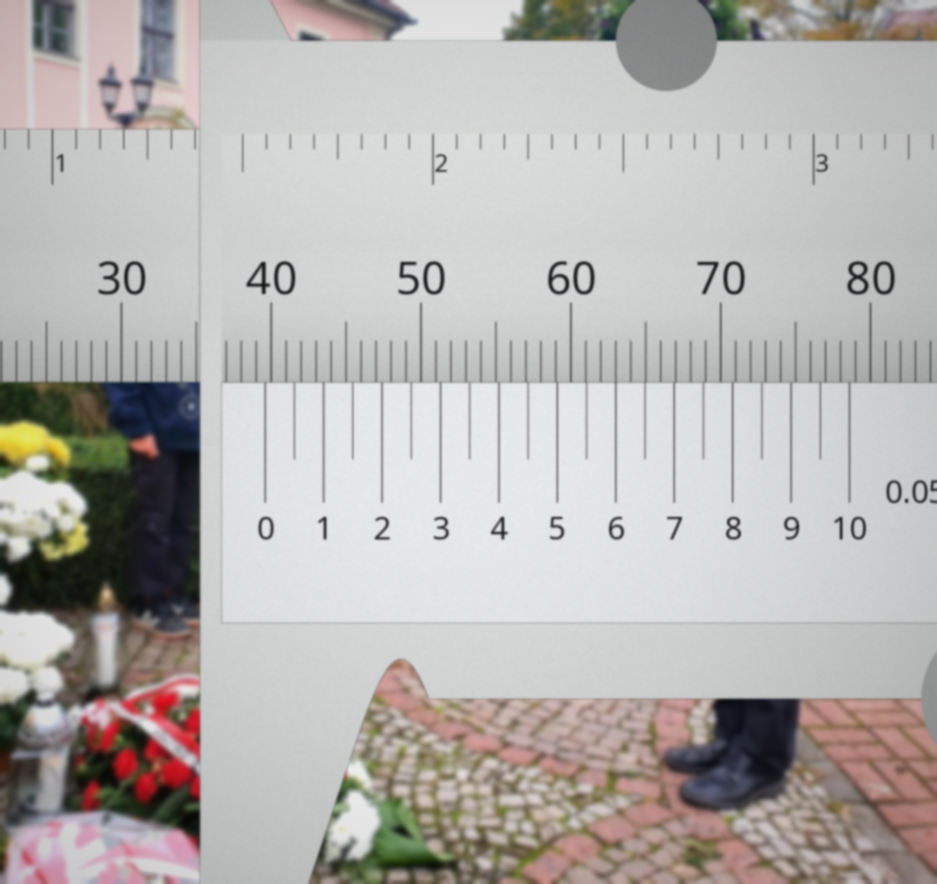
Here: **39.6** mm
